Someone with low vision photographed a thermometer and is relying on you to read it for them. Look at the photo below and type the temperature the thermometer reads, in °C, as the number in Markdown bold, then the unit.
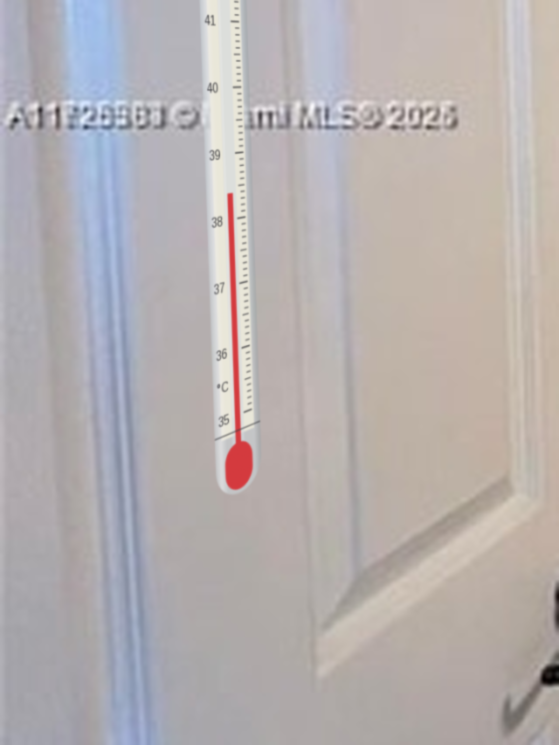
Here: **38.4** °C
